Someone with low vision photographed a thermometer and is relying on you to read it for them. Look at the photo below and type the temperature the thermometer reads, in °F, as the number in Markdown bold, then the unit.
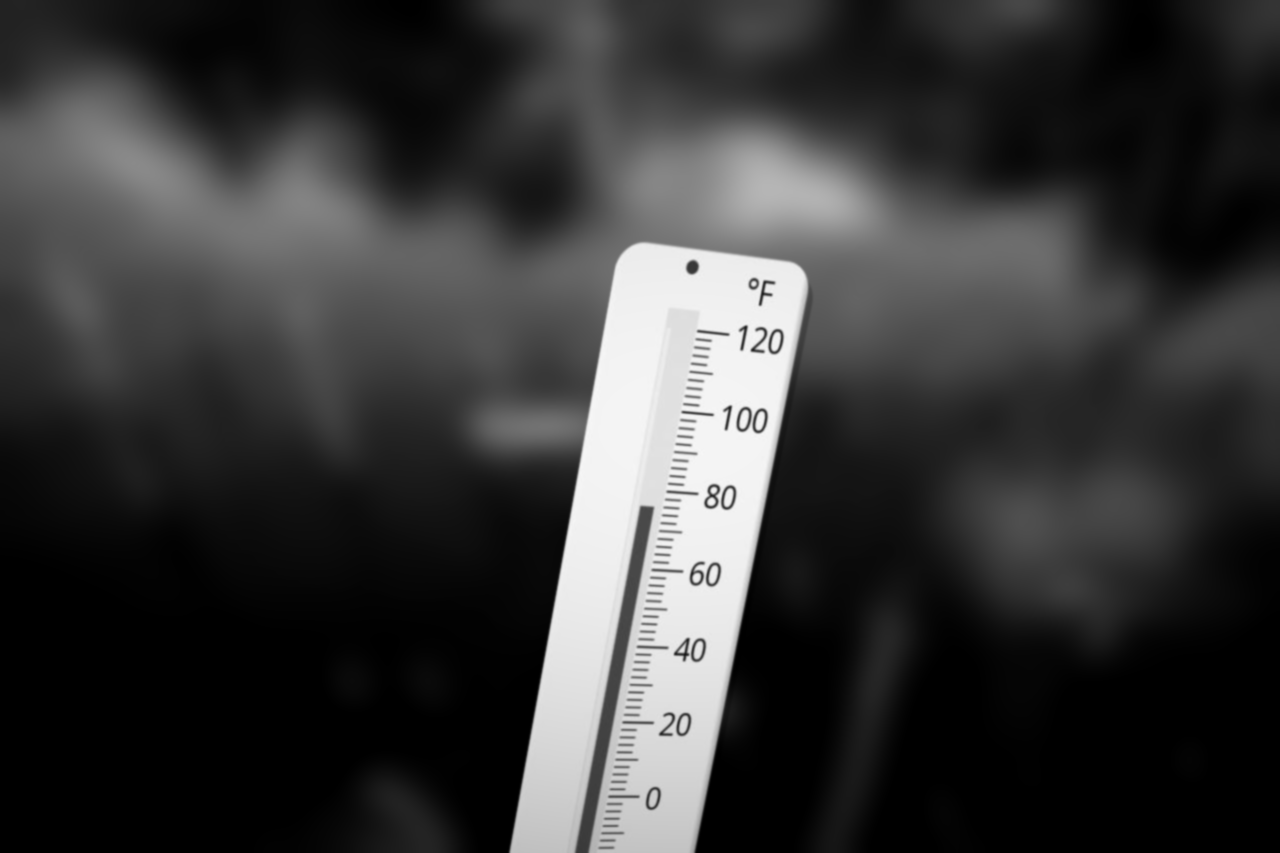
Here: **76** °F
